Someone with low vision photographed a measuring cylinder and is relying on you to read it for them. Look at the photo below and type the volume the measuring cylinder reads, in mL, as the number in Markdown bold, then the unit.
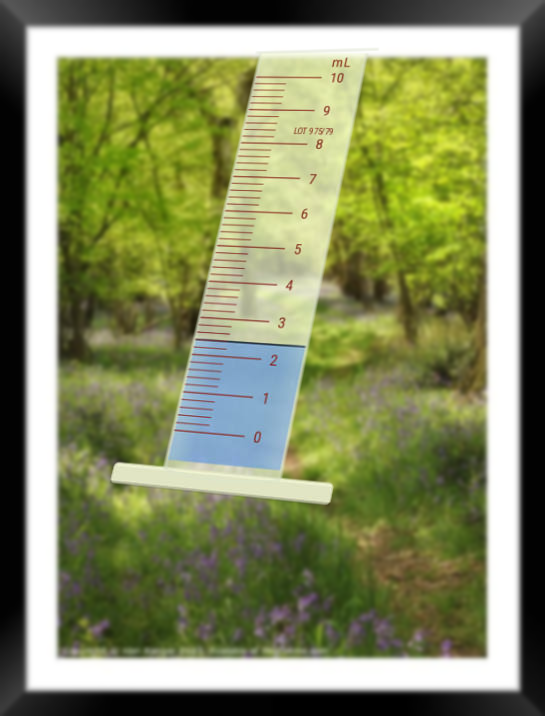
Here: **2.4** mL
